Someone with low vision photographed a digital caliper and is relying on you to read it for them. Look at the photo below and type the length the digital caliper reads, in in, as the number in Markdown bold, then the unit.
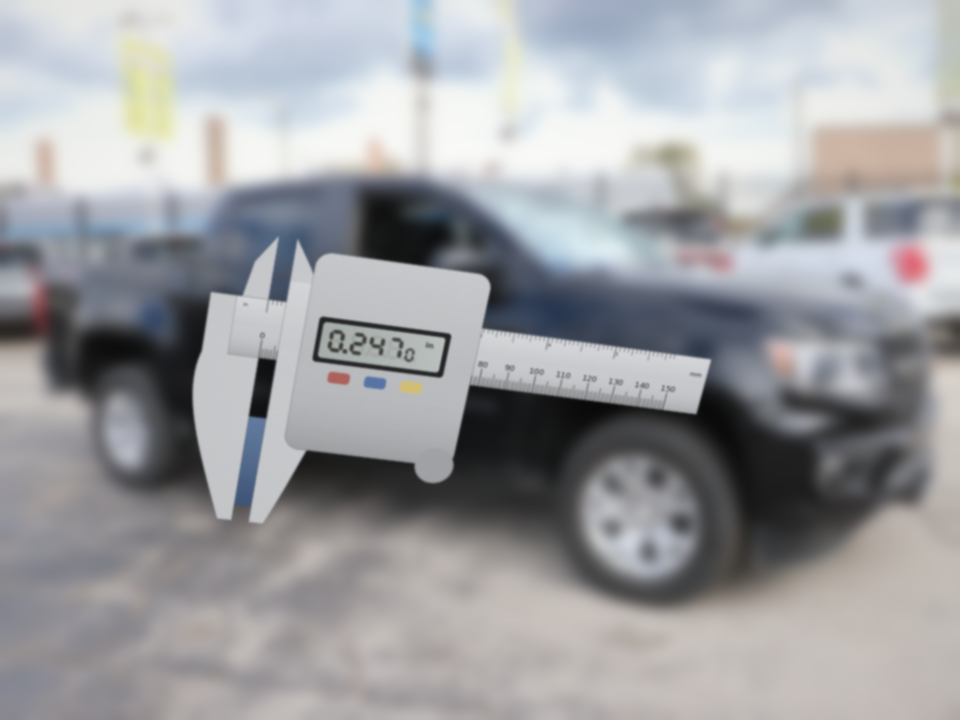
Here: **0.2470** in
